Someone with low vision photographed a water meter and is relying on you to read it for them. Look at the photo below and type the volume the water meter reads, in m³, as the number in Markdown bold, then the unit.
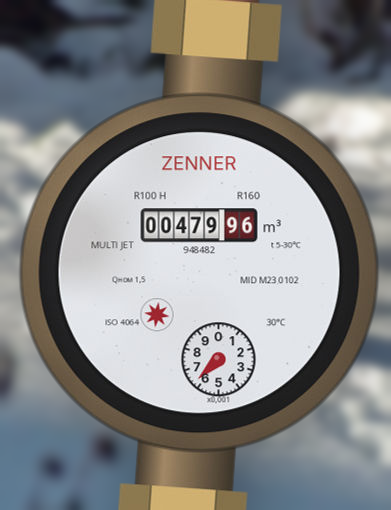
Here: **479.966** m³
